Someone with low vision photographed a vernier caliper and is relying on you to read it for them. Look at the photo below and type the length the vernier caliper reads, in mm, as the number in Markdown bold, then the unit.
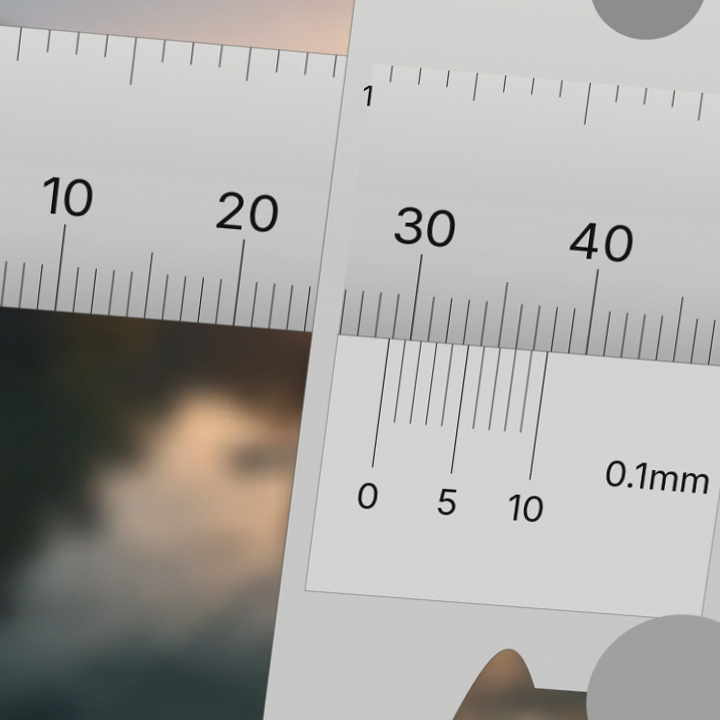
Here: **28.8** mm
